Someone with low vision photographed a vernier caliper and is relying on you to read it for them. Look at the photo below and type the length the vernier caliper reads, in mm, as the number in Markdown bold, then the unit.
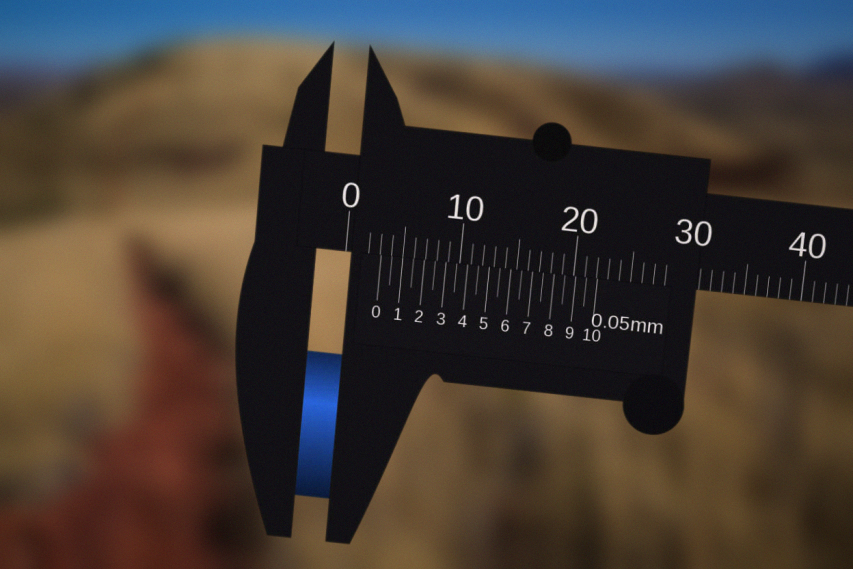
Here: **3.1** mm
